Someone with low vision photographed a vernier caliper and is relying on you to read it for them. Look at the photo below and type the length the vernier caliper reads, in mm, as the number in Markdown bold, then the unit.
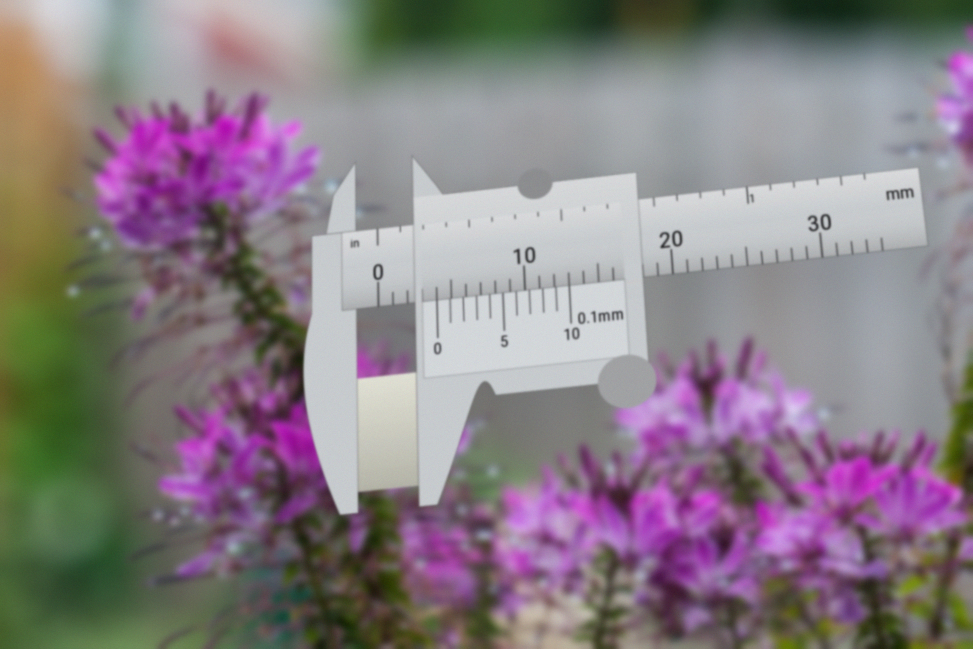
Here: **4.0** mm
